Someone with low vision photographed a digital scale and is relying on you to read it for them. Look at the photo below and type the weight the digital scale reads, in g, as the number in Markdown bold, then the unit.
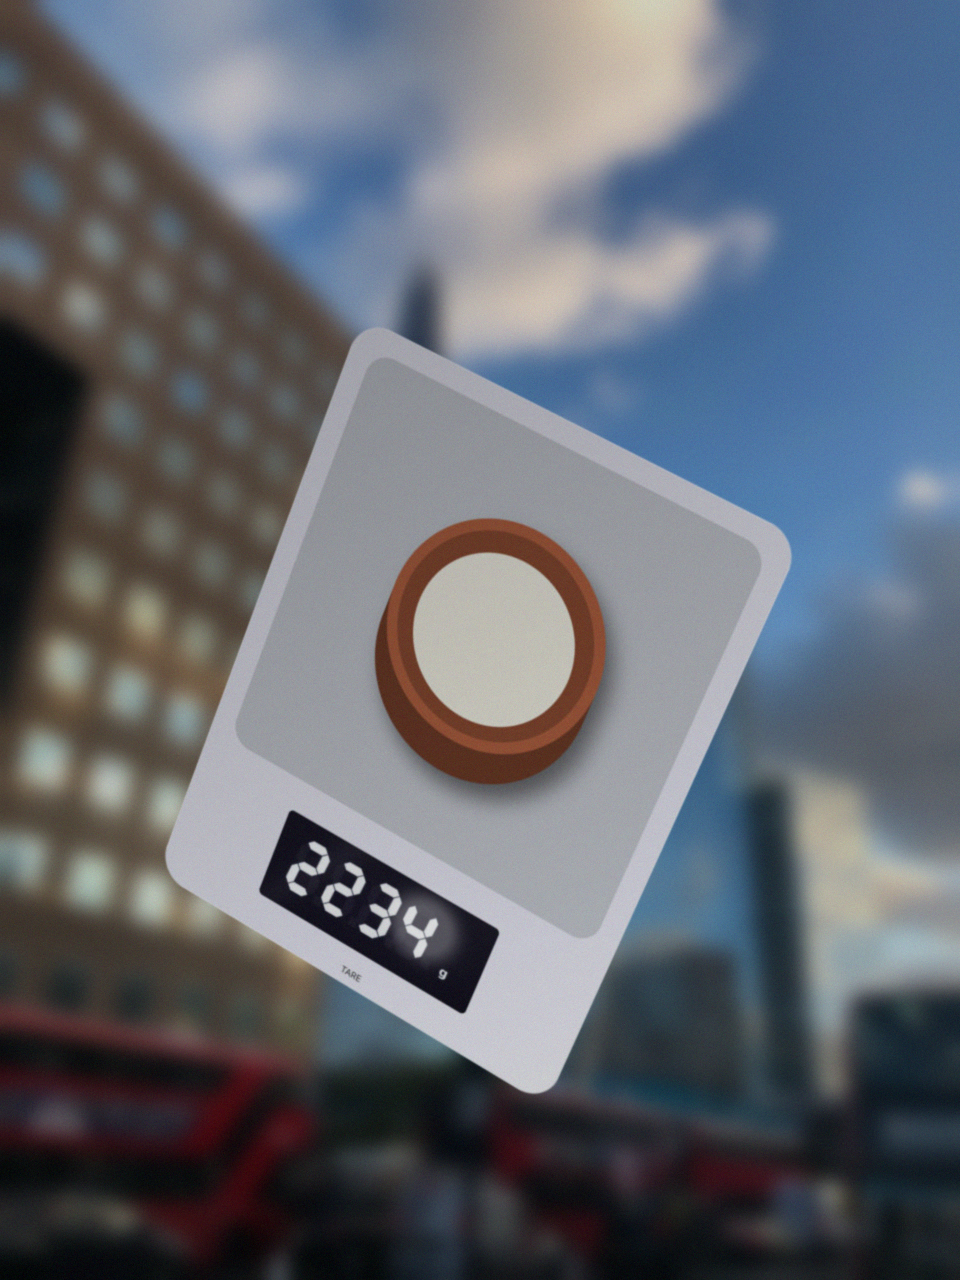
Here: **2234** g
